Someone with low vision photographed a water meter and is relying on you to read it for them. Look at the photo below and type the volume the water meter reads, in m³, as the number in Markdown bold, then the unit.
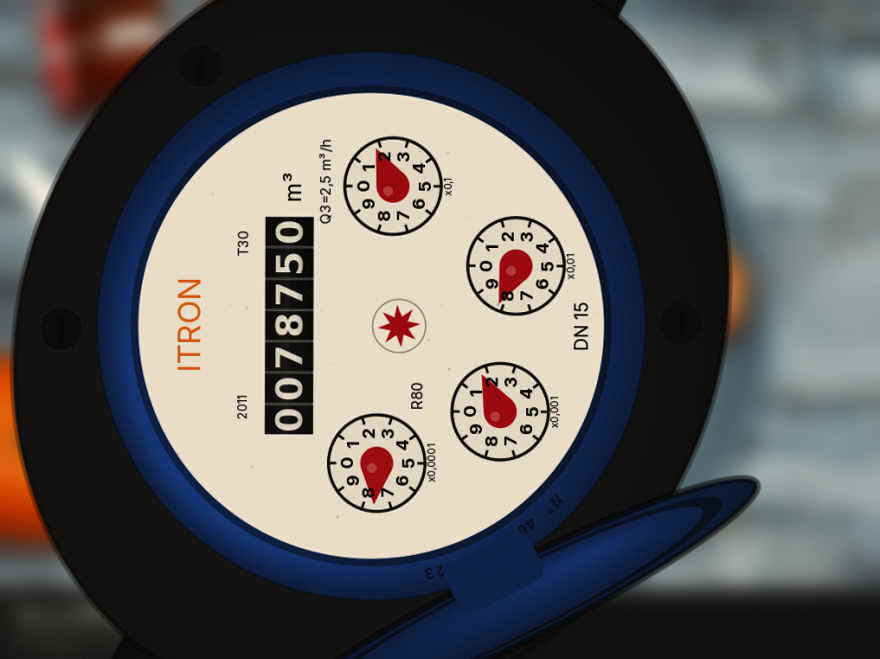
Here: **78750.1817** m³
